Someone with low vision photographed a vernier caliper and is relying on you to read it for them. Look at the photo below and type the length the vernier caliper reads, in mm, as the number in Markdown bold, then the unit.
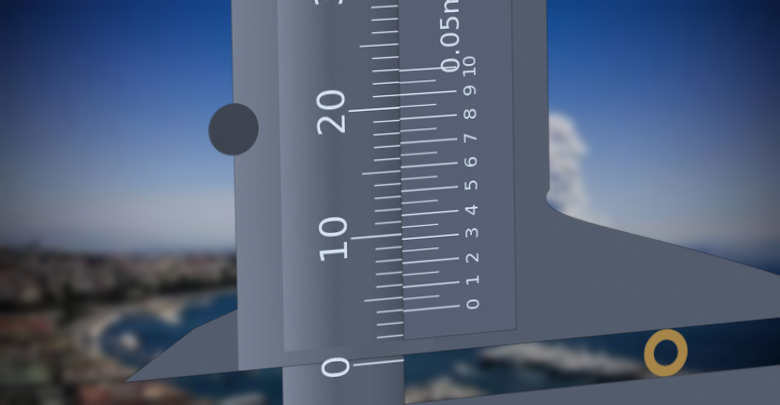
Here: **3.9** mm
